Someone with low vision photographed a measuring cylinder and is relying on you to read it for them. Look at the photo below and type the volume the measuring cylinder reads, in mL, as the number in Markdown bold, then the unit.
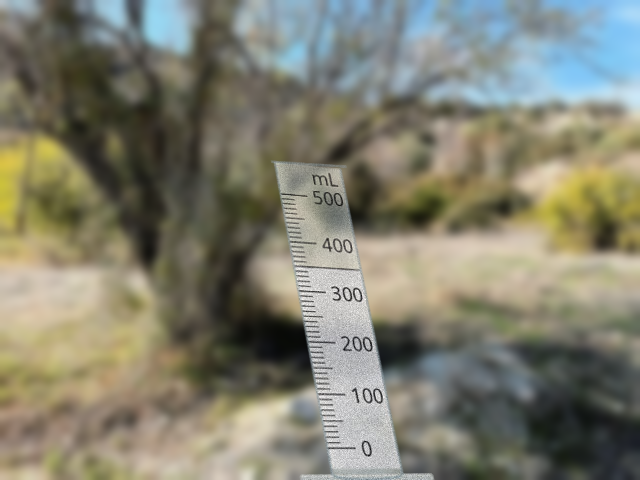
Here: **350** mL
